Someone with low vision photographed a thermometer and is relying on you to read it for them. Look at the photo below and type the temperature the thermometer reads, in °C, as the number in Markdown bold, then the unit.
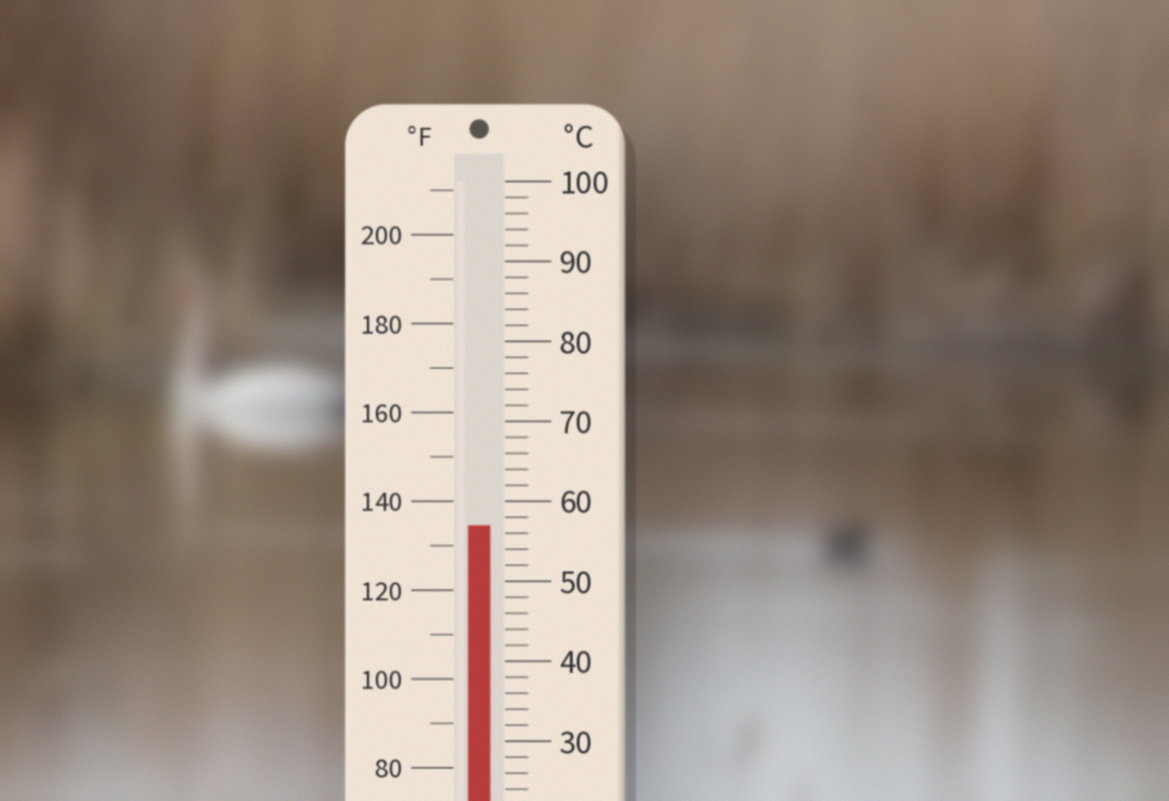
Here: **57** °C
